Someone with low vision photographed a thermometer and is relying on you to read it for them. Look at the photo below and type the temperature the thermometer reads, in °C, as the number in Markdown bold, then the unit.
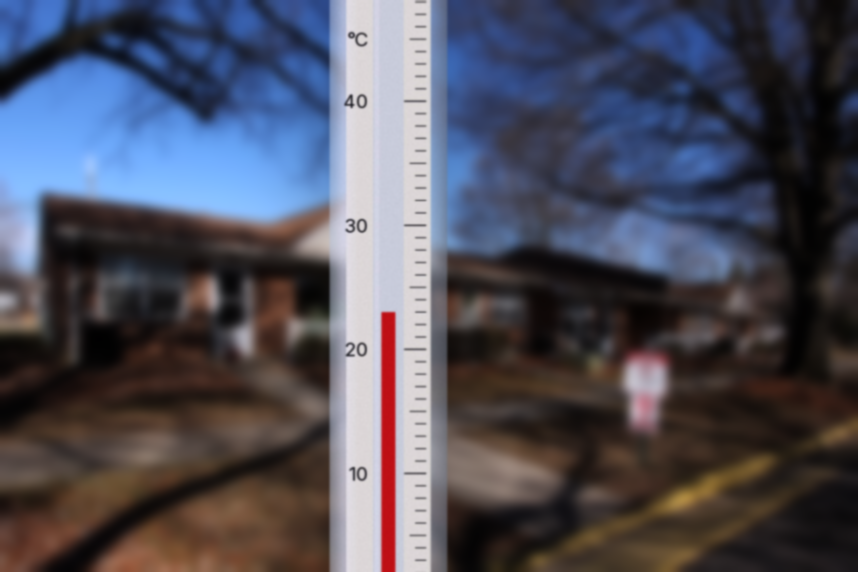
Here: **23** °C
